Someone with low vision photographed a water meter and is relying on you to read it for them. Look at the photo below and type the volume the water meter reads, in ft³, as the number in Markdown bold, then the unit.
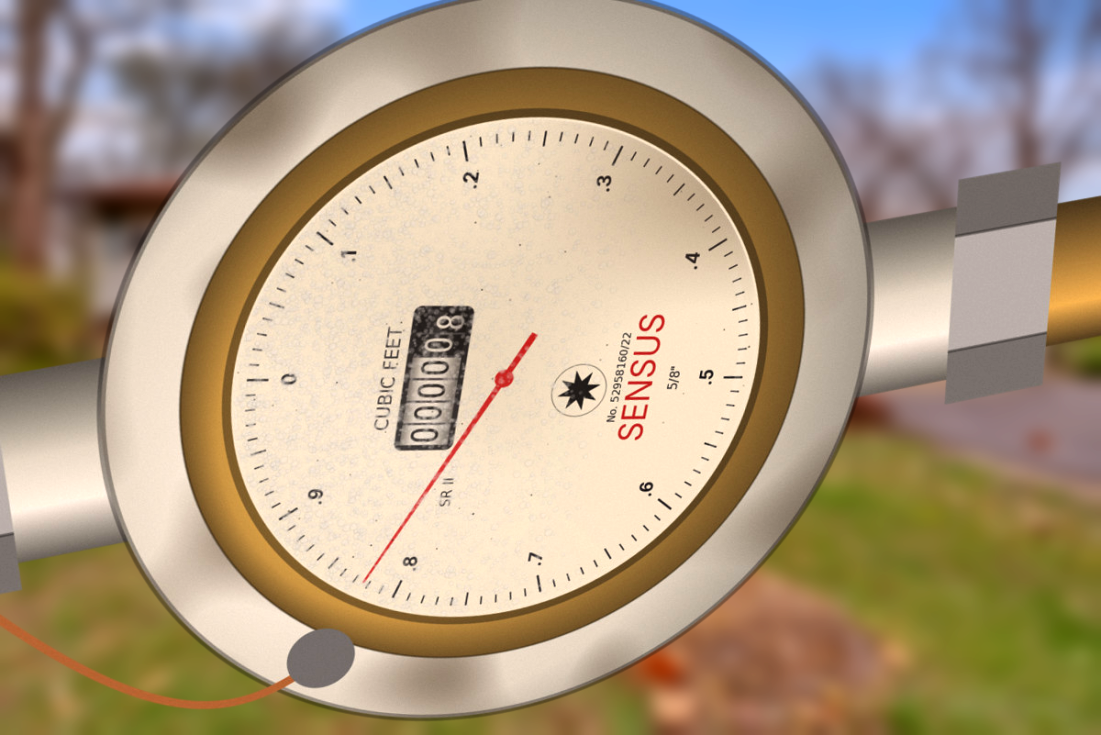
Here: **7.82** ft³
